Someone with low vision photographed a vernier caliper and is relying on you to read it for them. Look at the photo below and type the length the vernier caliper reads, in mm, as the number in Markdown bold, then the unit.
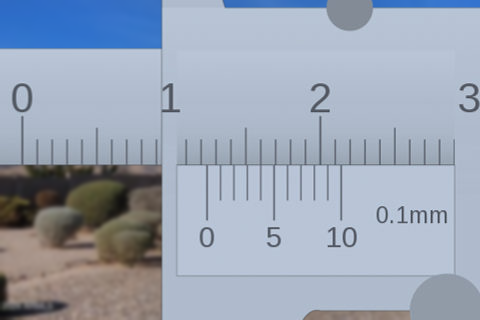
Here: **12.4** mm
